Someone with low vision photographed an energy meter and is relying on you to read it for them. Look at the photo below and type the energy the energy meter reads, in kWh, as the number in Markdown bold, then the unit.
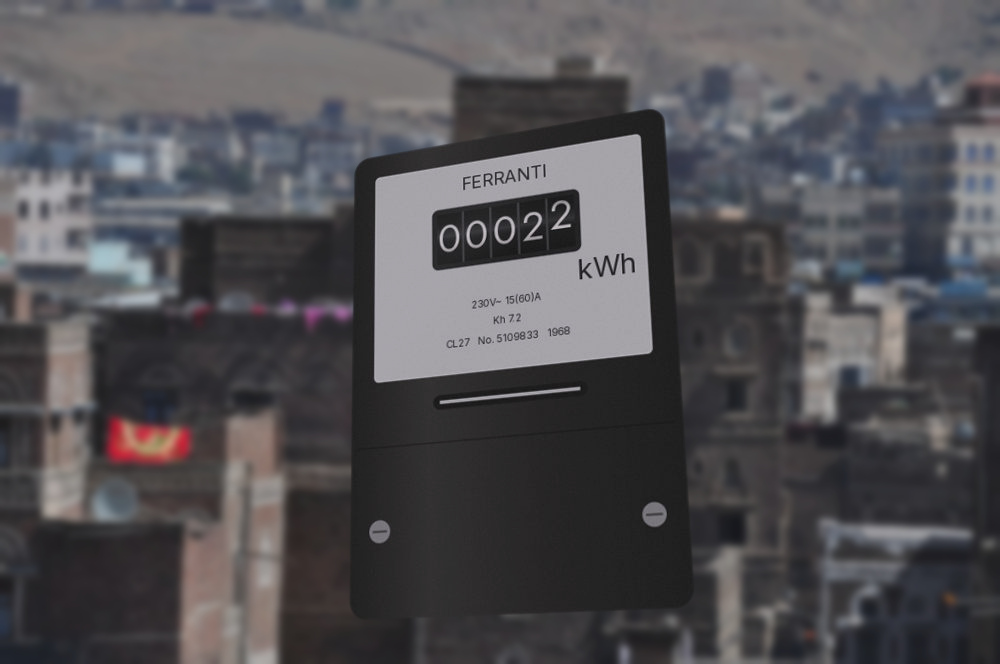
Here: **22** kWh
